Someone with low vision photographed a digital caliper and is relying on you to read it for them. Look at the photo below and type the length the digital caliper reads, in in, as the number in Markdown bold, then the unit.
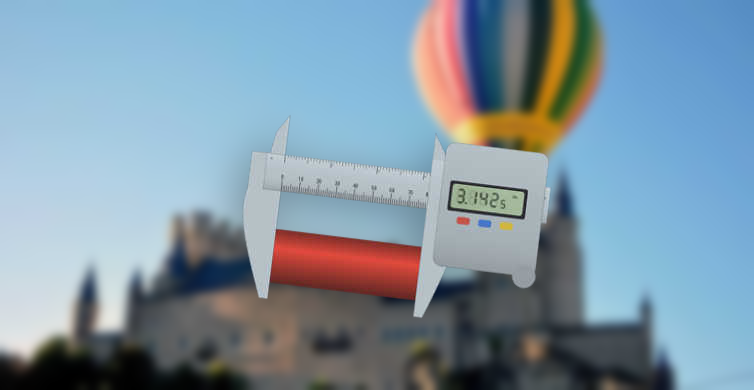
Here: **3.1425** in
